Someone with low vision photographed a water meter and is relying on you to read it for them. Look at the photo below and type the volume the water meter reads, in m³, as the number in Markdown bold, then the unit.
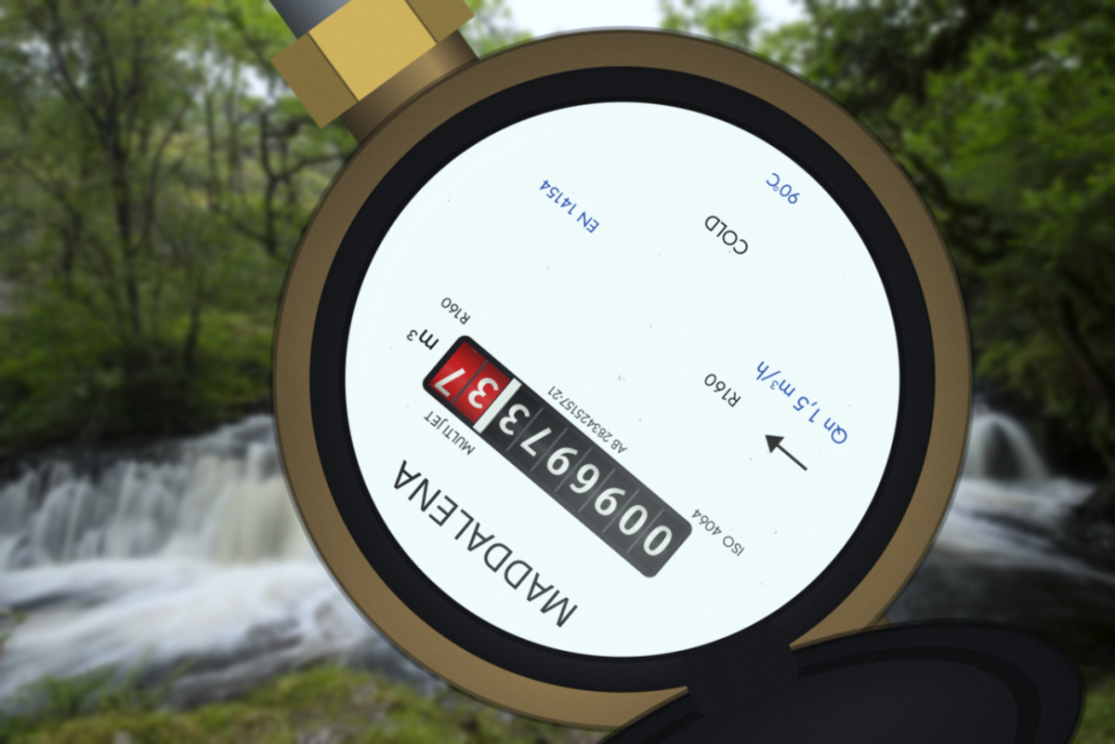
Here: **96973.37** m³
